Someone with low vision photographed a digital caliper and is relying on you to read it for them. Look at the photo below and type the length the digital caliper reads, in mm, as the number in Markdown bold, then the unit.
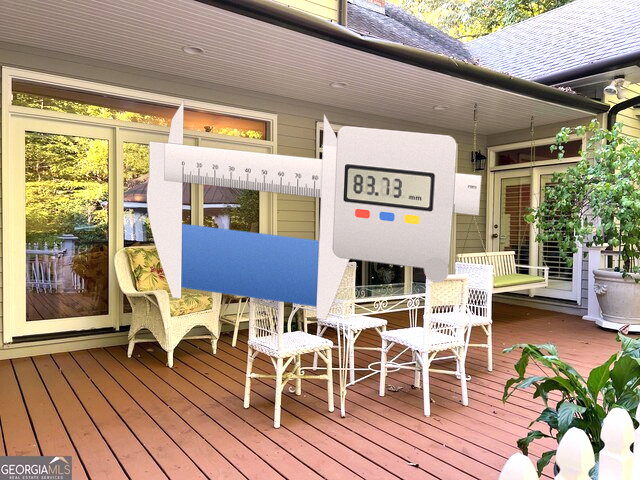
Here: **83.73** mm
